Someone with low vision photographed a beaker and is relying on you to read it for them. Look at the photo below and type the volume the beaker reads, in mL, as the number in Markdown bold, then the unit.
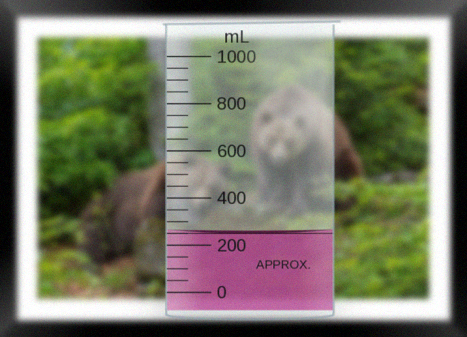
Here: **250** mL
